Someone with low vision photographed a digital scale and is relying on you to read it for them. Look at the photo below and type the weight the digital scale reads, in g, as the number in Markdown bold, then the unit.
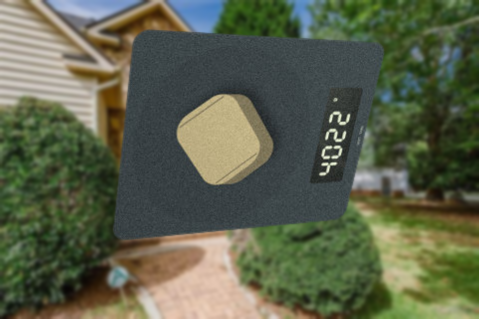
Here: **4022** g
